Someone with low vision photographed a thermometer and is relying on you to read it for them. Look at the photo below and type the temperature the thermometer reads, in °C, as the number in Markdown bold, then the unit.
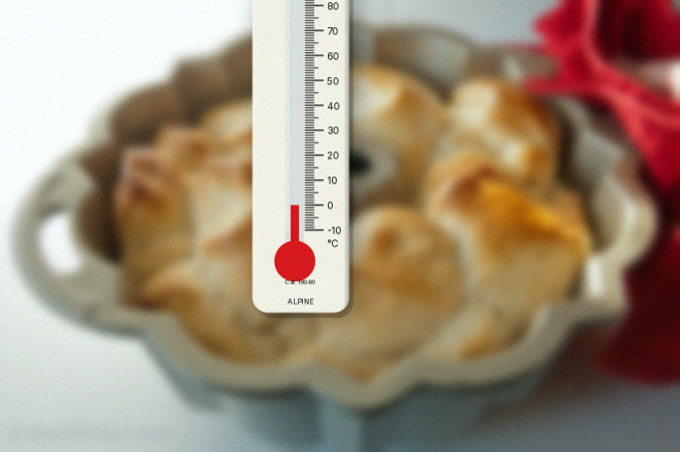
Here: **0** °C
